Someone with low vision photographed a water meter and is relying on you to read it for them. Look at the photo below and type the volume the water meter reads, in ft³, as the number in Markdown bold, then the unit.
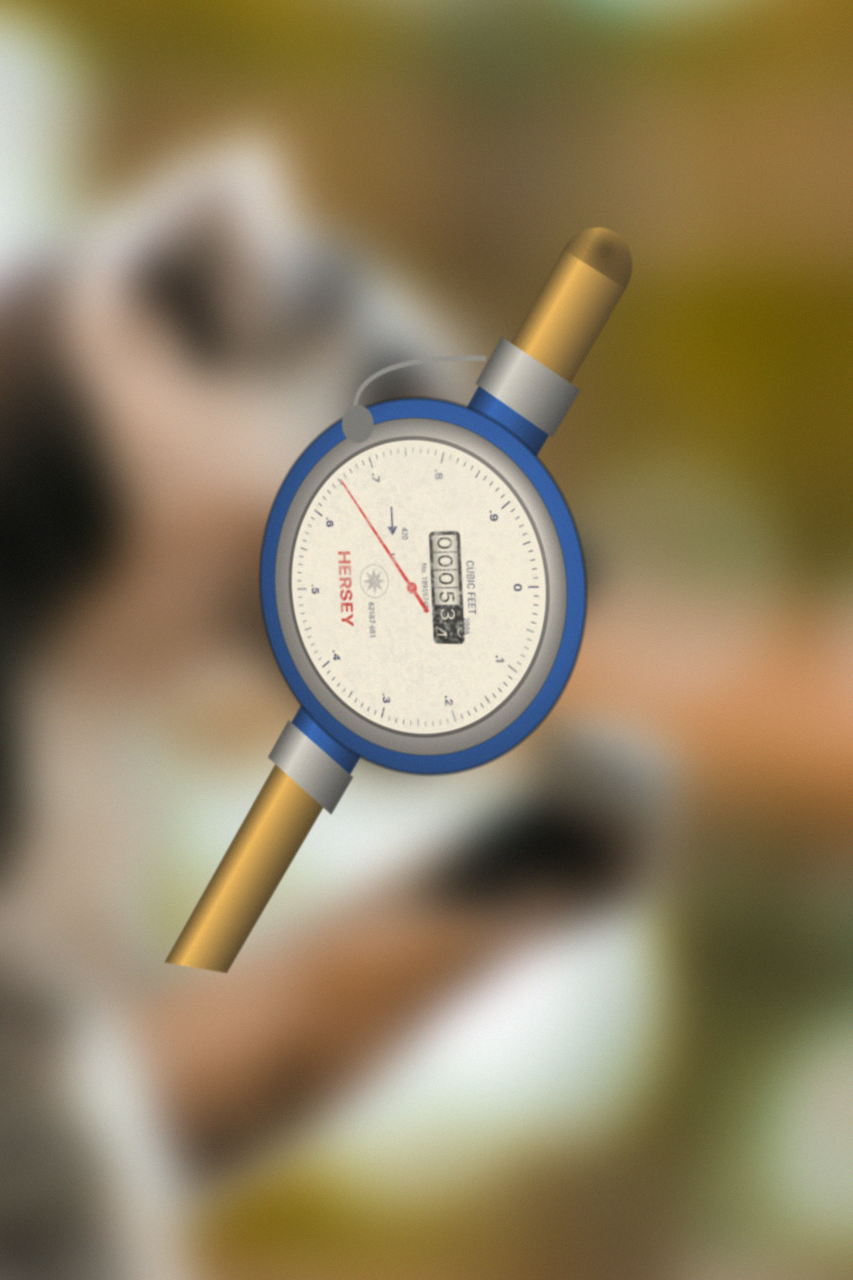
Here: **533.65** ft³
